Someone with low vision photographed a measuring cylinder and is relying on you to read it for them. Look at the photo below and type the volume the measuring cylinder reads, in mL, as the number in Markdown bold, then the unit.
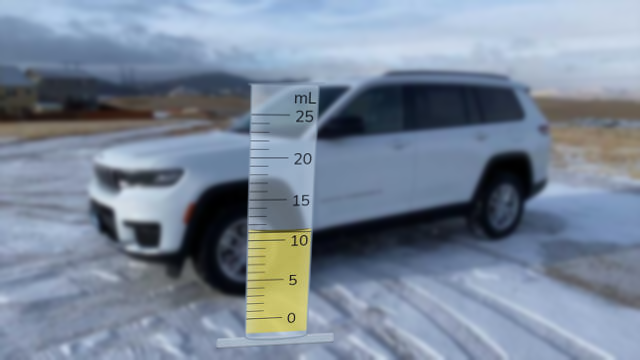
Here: **11** mL
